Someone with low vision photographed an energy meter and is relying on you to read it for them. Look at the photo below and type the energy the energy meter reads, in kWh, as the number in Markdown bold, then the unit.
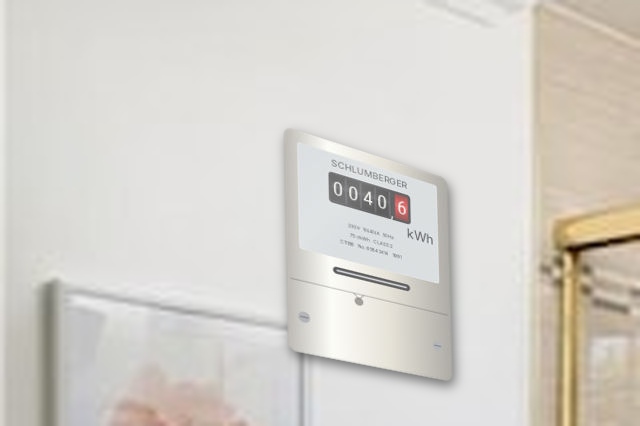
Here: **40.6** kWh
